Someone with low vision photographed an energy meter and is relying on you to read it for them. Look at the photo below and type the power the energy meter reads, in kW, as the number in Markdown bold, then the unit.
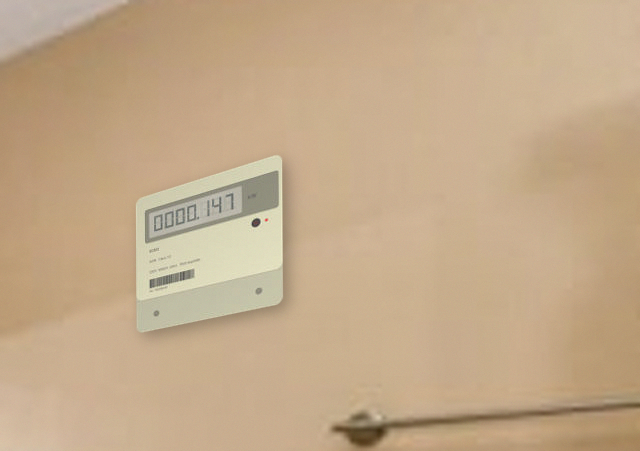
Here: **0.147** kW
